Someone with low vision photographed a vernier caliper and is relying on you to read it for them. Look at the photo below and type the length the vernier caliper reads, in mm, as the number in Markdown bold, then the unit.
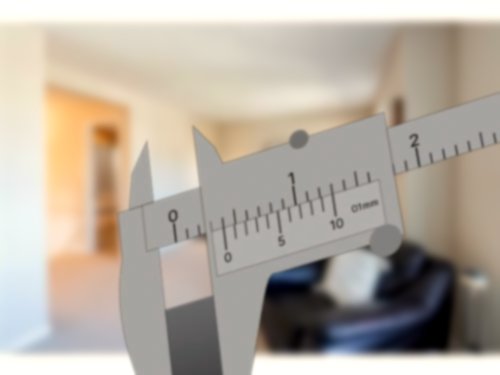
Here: **4.0** mm
